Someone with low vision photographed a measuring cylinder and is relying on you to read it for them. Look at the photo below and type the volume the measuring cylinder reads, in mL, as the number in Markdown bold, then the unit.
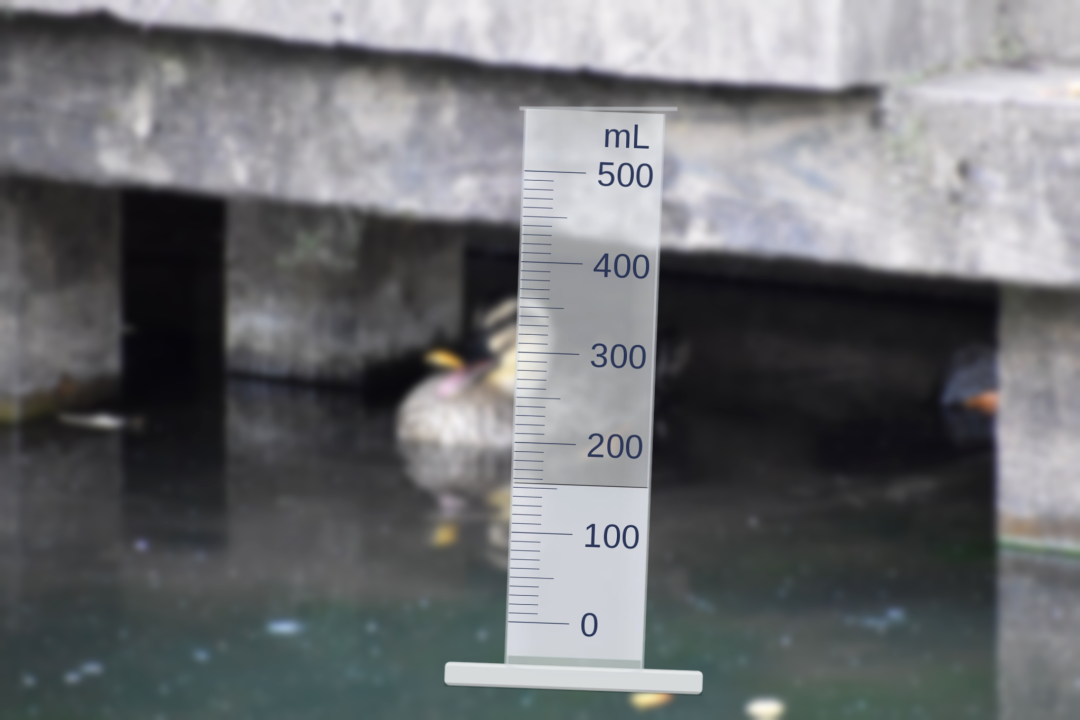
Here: **155** mL
